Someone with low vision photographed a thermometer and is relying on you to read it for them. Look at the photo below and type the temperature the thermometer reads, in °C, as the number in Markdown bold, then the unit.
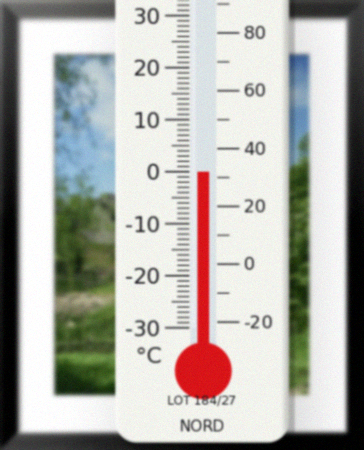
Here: **0** °C
